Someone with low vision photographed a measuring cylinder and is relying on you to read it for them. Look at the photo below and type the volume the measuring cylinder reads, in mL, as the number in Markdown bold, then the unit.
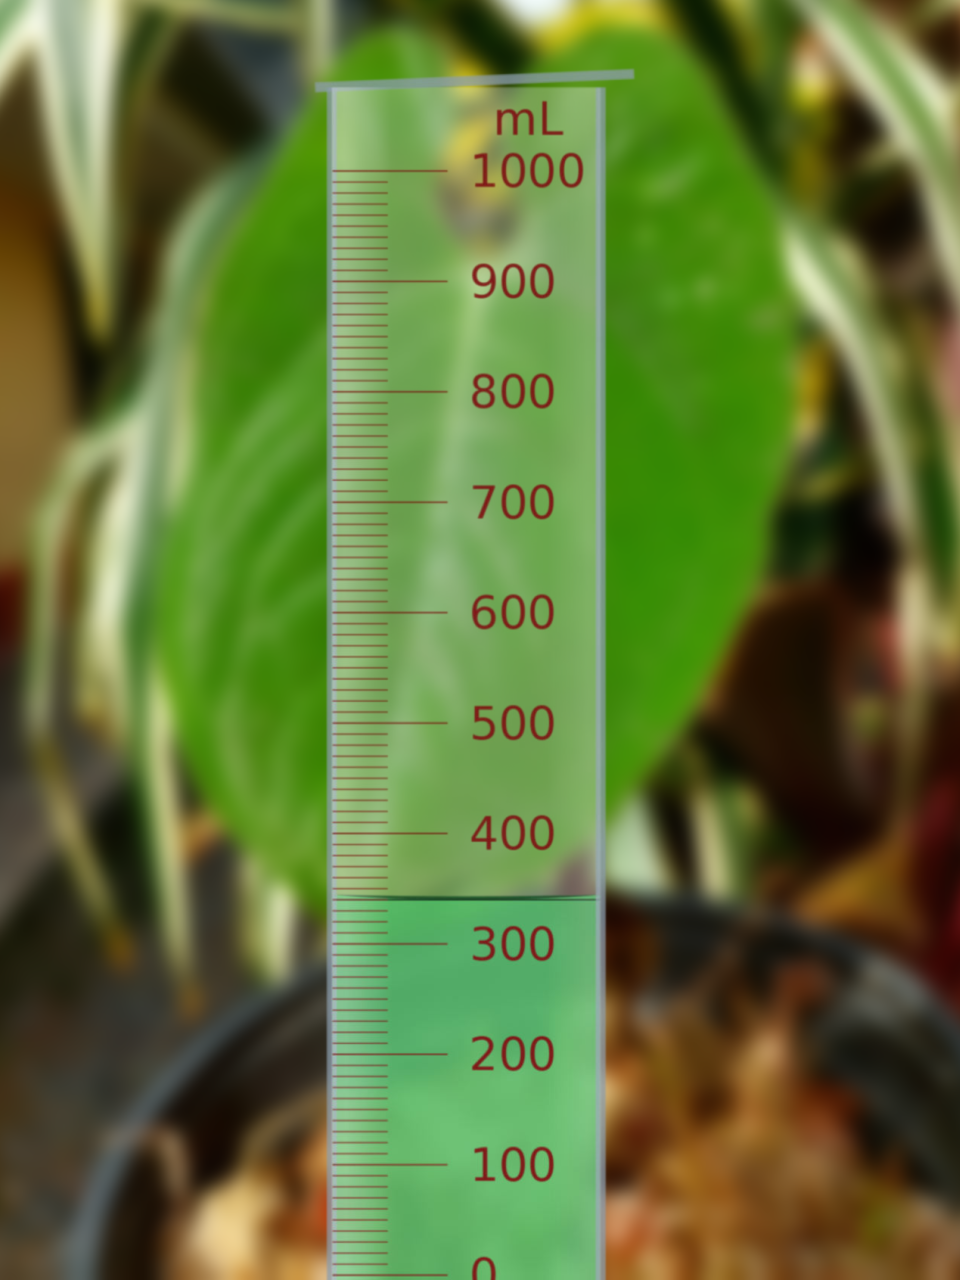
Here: **340** mL
